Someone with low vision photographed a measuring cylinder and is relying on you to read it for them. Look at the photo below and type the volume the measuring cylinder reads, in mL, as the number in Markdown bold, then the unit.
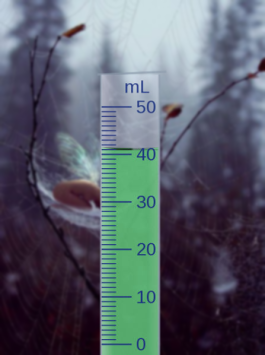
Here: **41** mL
